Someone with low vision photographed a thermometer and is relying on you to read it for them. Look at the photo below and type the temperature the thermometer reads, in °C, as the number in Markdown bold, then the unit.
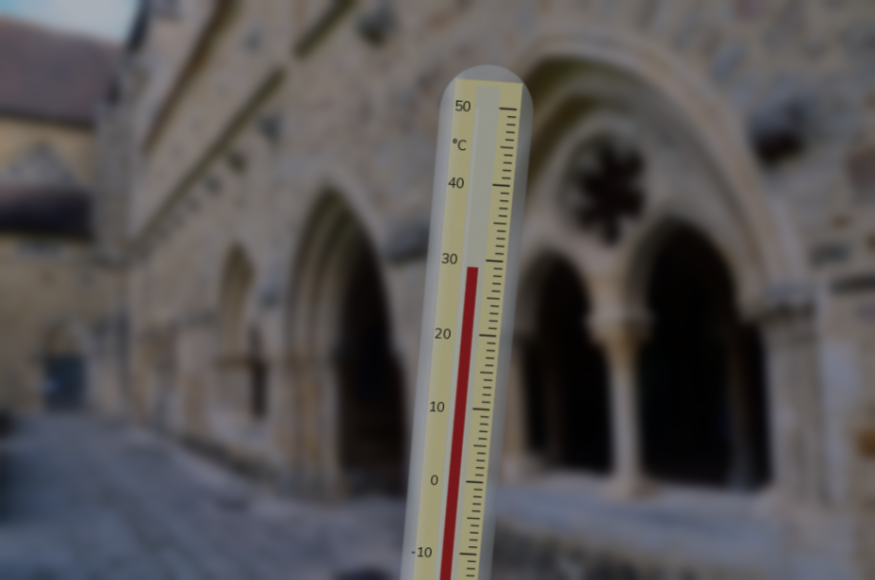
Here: **29** °C
